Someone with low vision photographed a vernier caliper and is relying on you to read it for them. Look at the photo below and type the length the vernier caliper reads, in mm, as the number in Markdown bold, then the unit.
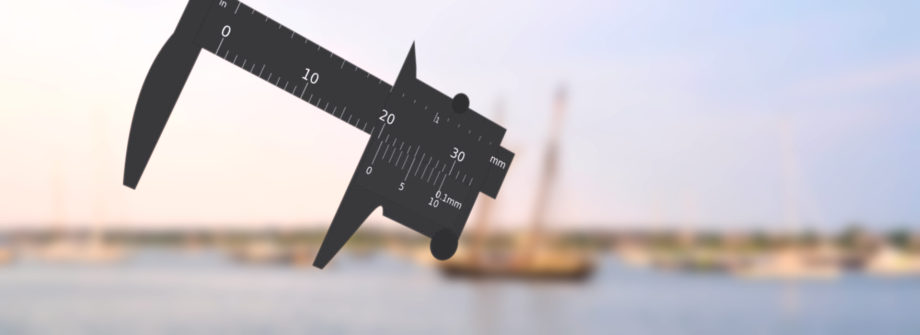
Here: **20.6** mm
